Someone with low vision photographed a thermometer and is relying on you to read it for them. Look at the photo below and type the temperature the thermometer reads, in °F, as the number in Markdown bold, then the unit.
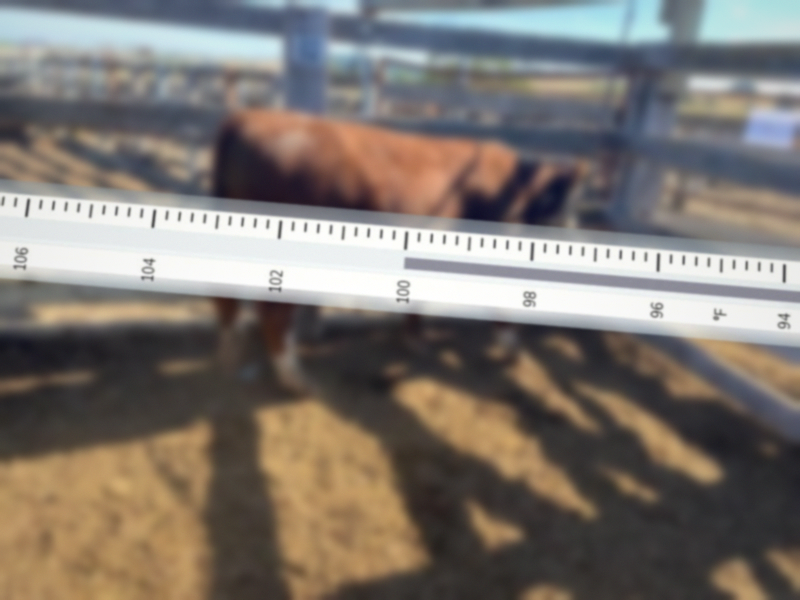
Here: **100** °F
